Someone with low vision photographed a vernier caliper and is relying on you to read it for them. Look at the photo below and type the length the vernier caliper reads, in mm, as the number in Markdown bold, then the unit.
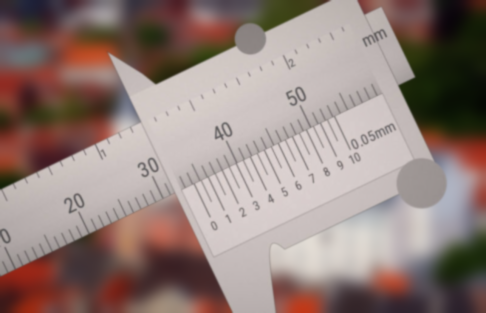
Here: **34.2** mm
